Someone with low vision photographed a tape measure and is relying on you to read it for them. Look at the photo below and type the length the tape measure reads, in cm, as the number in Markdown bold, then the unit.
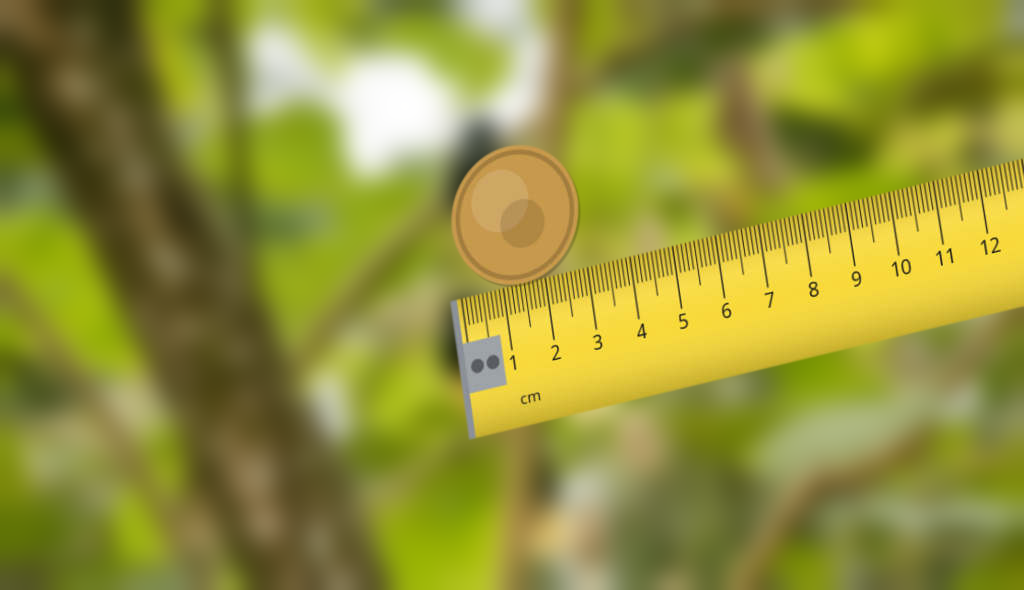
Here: **3** cm
